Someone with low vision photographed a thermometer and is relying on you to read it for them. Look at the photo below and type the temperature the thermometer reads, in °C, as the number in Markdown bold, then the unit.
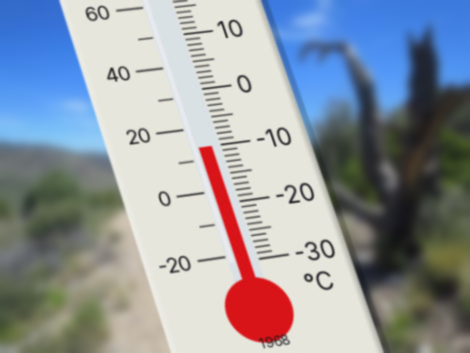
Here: **-10** °C
